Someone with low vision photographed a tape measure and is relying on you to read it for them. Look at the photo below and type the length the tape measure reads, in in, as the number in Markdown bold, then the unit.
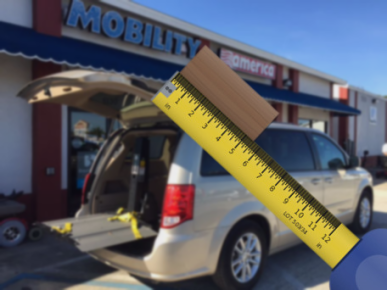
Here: **5.5** in
